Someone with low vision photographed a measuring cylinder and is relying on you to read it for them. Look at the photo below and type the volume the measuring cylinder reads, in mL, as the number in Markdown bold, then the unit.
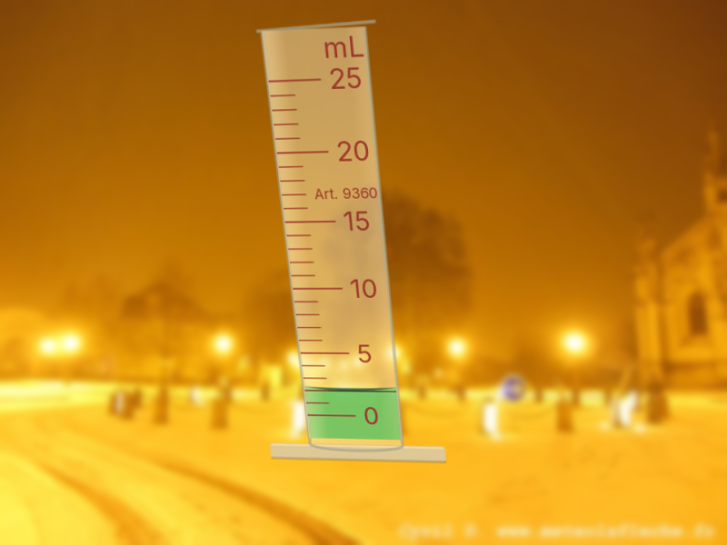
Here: **2** mL
